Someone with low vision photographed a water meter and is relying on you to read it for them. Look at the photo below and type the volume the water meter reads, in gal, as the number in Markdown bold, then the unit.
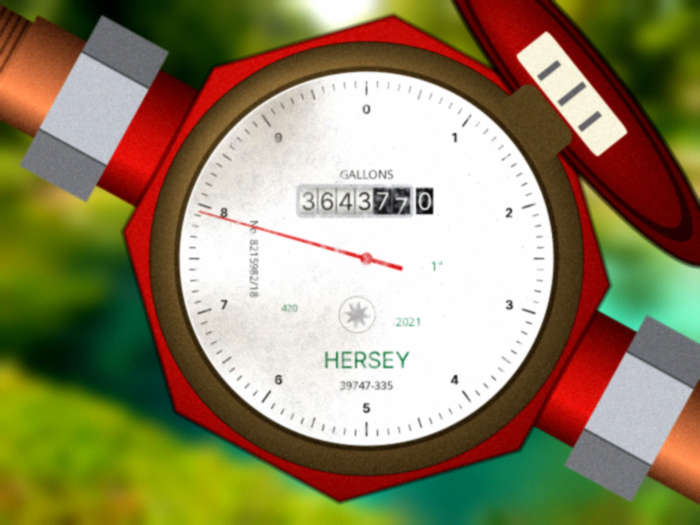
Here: **3643767.9** gal
